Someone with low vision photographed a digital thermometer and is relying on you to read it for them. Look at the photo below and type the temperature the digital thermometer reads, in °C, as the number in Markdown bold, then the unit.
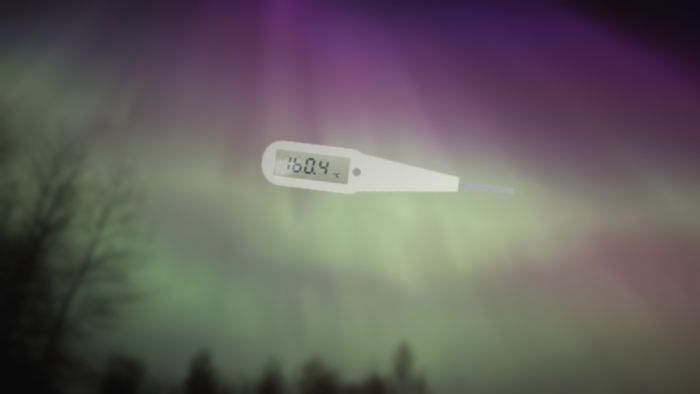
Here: **160.4** °C
